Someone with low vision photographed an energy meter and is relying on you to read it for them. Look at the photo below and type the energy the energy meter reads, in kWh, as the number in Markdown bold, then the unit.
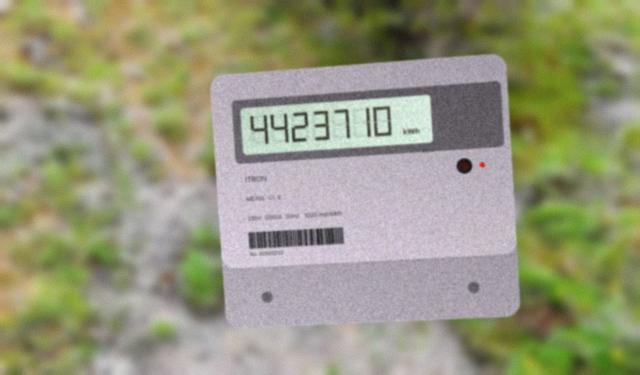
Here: **4423710** kWh
